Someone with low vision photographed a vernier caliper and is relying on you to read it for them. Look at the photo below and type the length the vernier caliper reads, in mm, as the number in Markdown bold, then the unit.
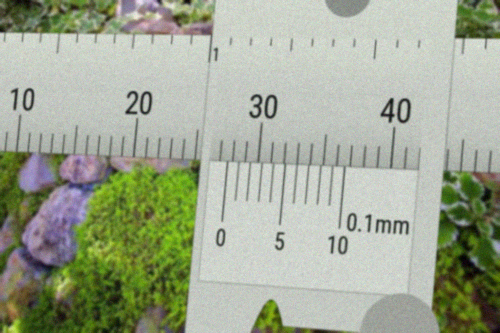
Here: **27.6** mm
